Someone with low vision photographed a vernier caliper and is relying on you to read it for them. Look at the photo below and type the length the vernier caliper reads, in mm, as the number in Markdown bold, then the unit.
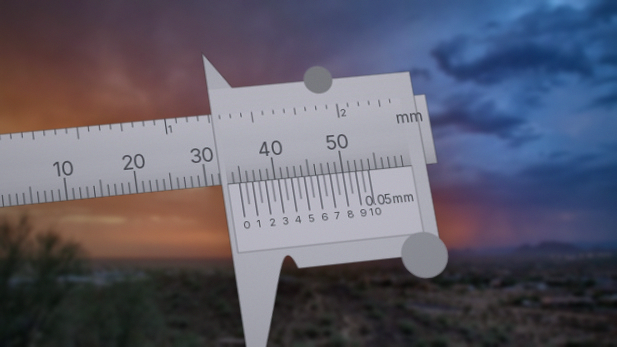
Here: **34.8** mm
